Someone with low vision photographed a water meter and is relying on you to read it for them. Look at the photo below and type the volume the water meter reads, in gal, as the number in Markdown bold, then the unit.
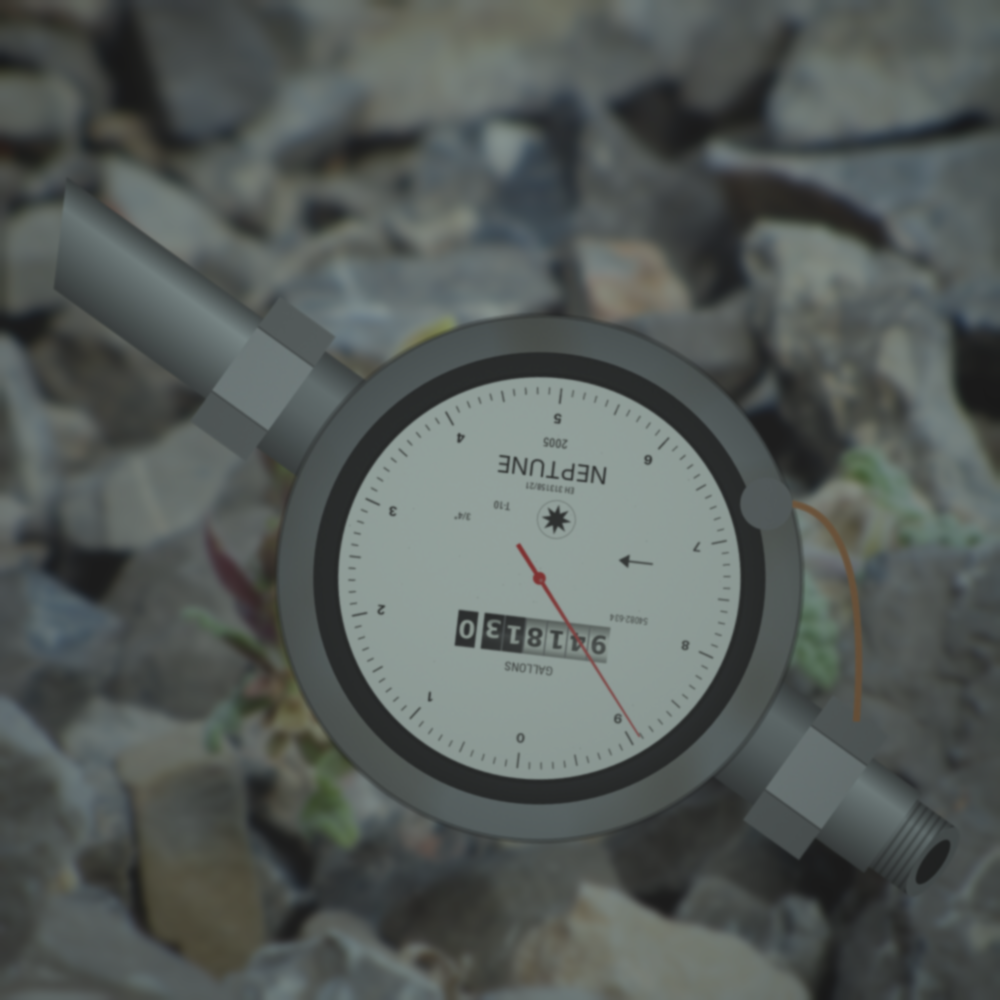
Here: **9418128.9** gal
